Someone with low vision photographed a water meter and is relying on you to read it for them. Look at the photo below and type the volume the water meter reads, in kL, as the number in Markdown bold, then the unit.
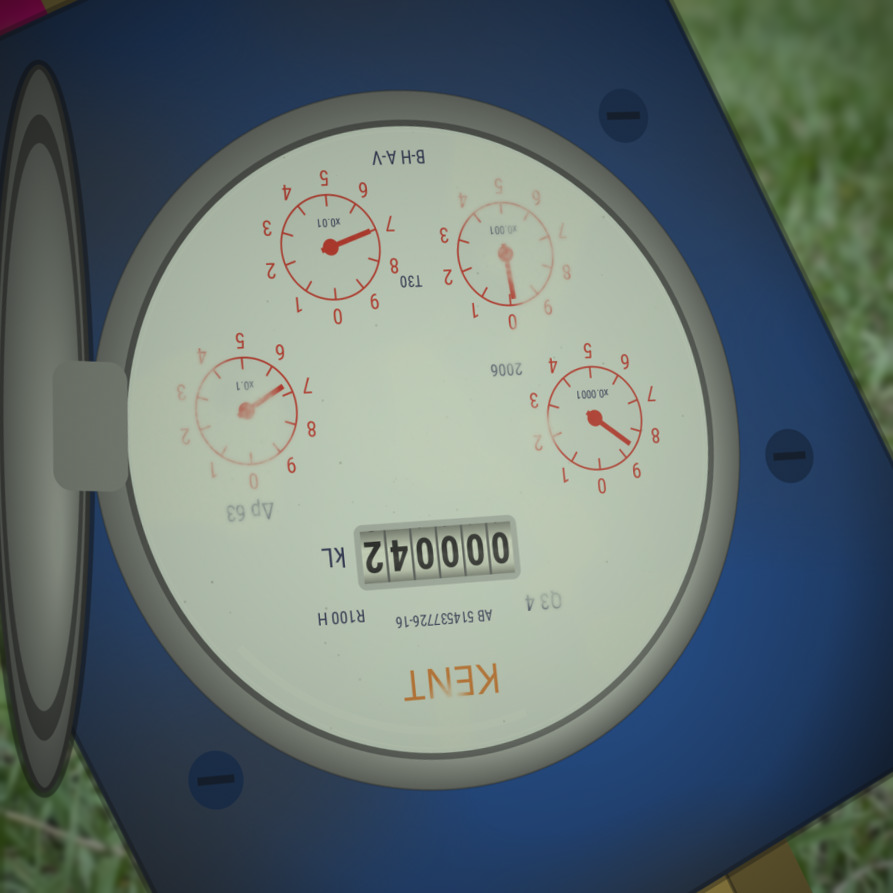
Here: **42.6698** kL
